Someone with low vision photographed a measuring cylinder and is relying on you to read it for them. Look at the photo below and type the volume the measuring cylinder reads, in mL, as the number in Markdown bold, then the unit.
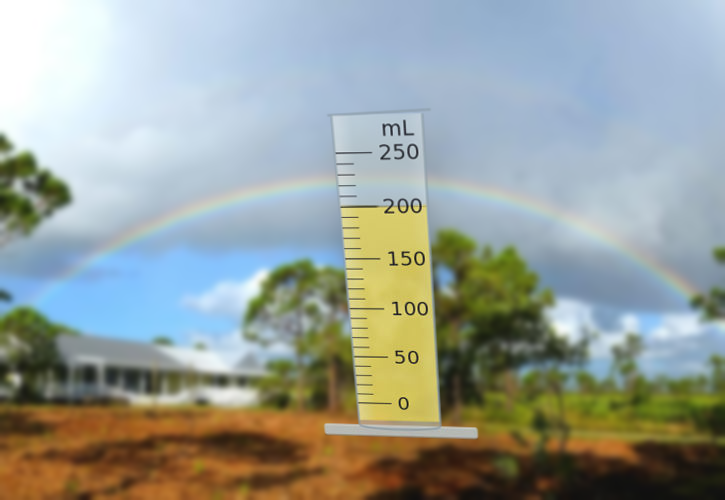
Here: **200** mL
